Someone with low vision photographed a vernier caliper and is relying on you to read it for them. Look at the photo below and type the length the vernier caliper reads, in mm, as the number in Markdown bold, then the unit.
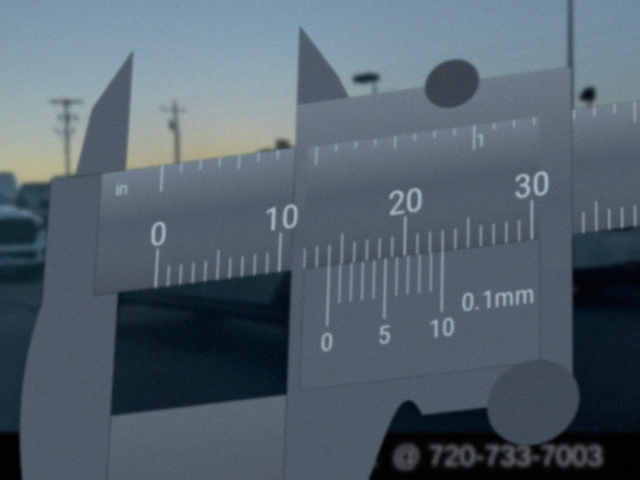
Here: **14.0** mm
